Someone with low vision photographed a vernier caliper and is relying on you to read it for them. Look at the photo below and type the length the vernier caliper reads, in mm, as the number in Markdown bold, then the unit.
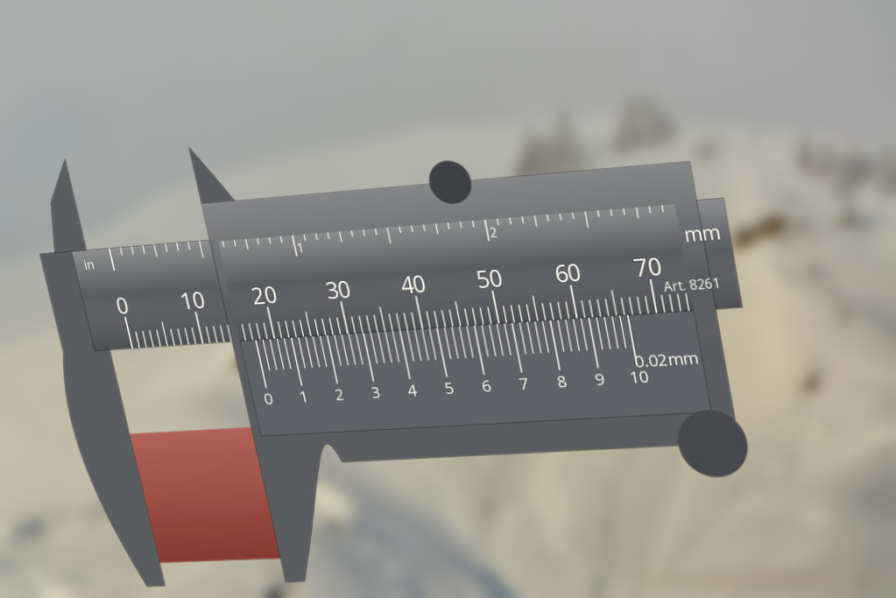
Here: **17.4** mm
